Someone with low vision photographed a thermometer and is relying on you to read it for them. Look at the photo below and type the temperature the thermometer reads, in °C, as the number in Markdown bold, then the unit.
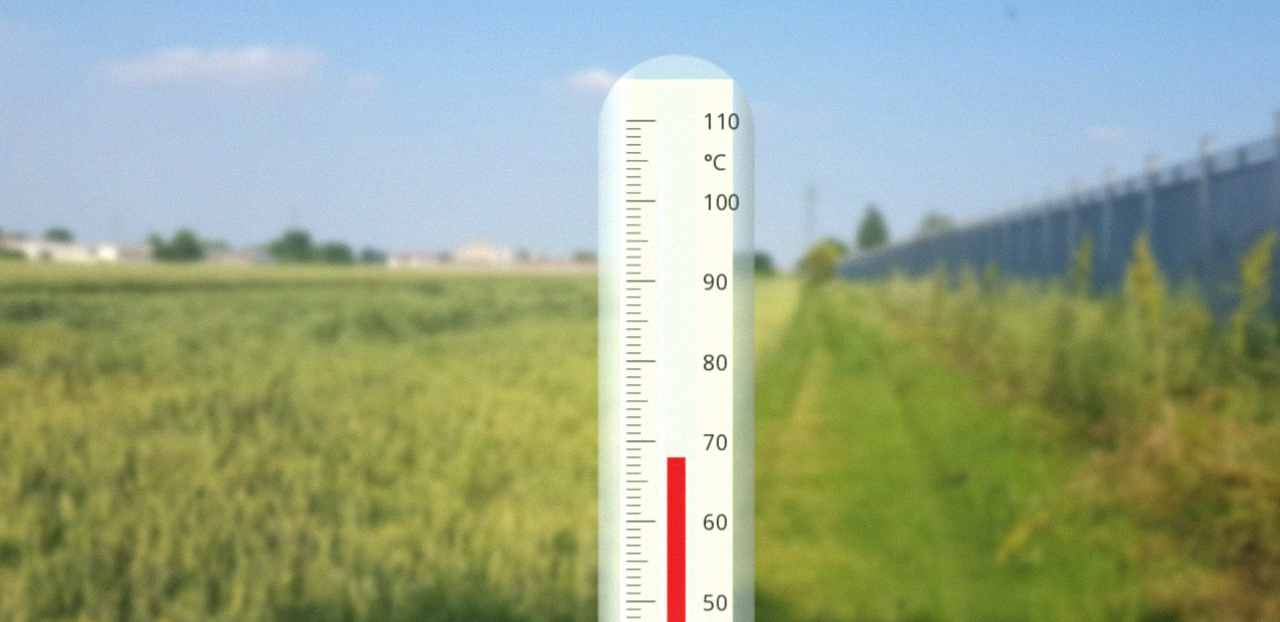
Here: **68** °C
